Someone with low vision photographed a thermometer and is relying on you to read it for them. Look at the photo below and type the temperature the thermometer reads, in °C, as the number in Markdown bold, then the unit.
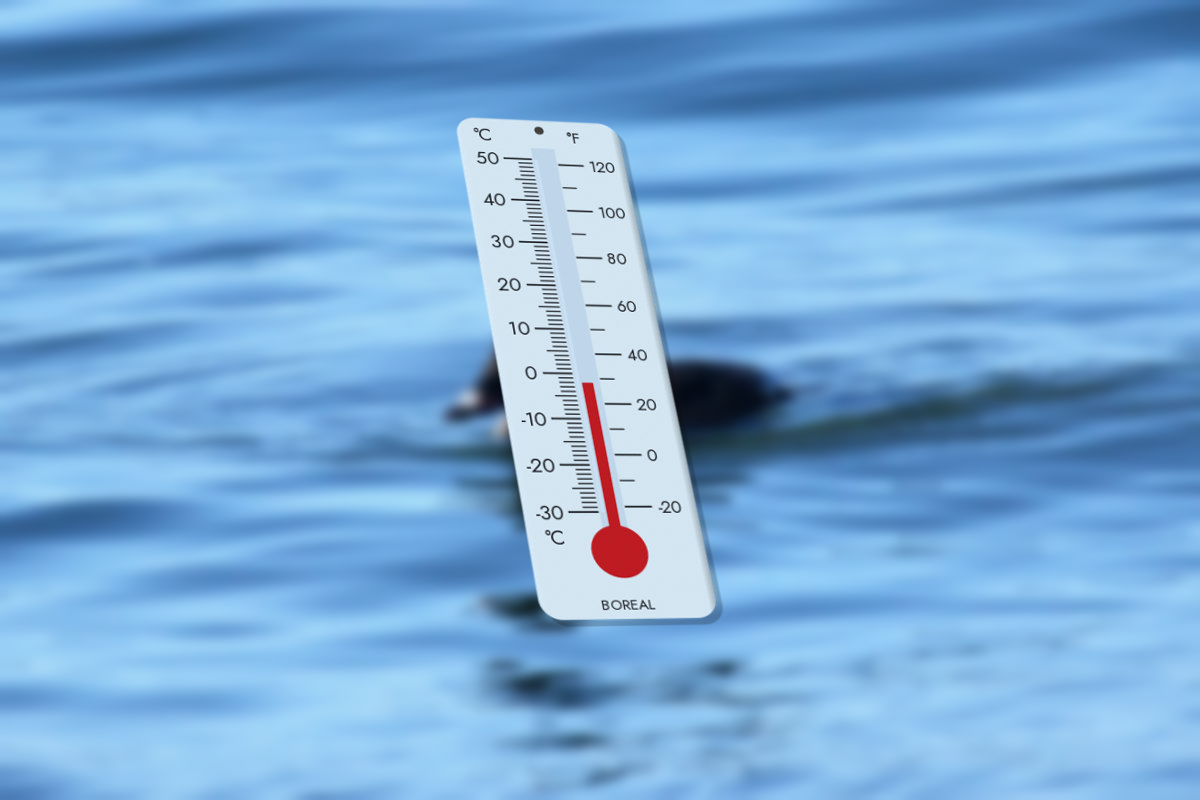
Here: **-2** °C
